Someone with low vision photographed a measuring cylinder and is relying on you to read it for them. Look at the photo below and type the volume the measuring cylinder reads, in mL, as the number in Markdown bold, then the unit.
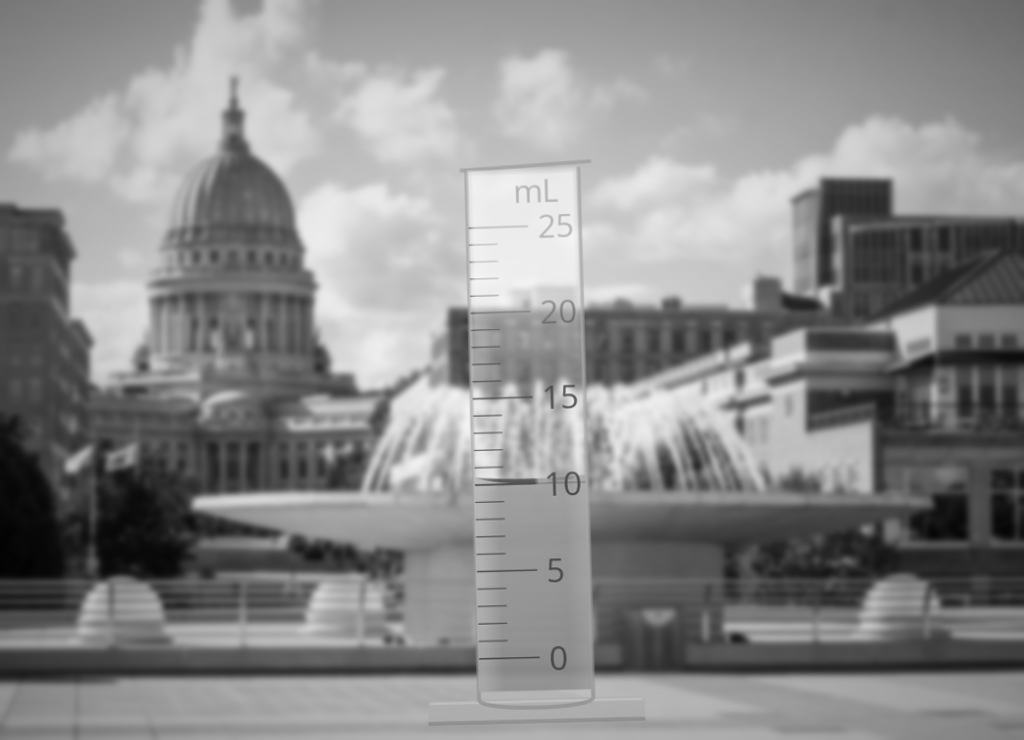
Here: **10** mL
